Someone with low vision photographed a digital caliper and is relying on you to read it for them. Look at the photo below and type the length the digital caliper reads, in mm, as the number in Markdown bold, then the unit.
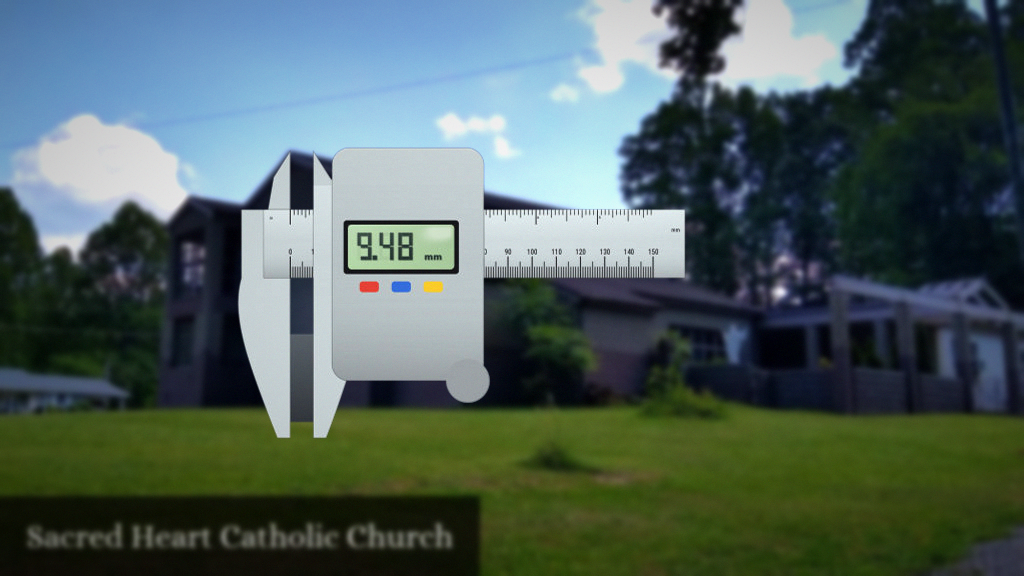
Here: **9.48** mm
